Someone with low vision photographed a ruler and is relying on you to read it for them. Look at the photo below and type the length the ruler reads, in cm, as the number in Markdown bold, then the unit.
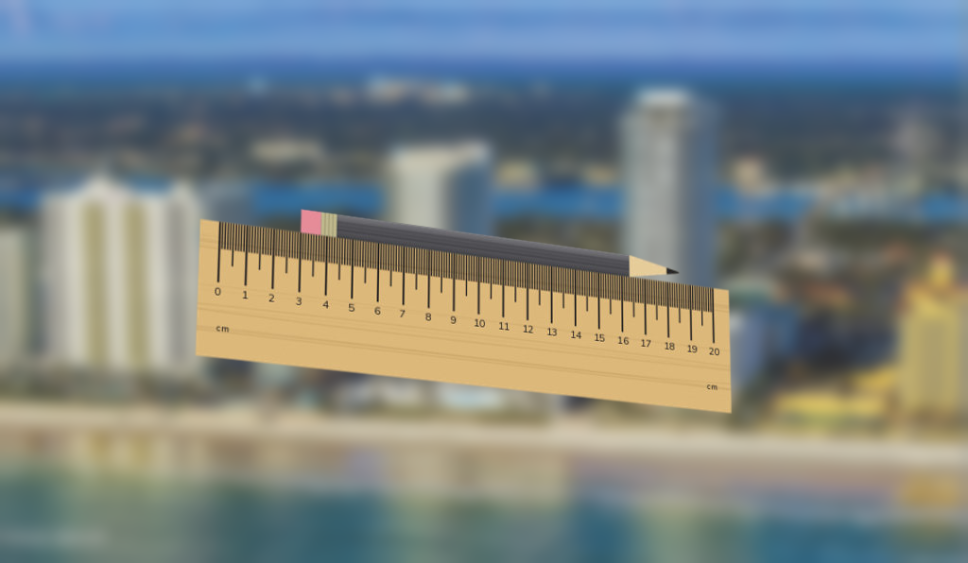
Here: **15.5** cm
